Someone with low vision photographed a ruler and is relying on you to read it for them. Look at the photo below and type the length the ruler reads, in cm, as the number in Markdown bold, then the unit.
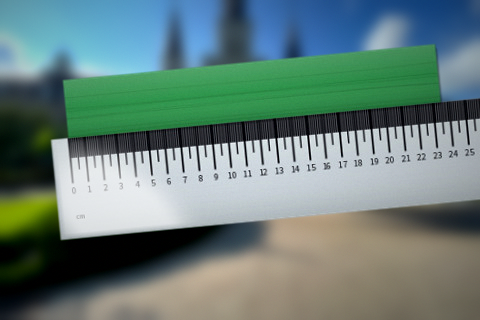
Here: **23.5** cm
